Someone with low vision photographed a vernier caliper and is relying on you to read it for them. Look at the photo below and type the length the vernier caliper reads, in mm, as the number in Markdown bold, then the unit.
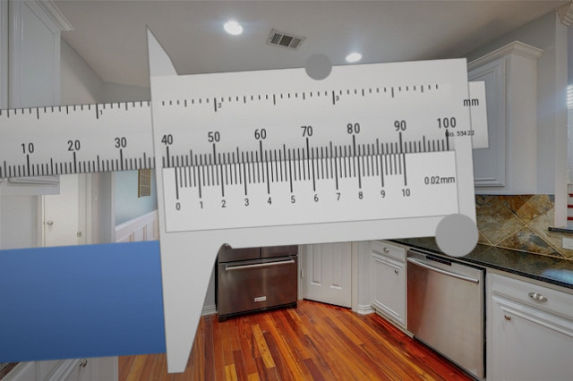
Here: **41.5** mm
